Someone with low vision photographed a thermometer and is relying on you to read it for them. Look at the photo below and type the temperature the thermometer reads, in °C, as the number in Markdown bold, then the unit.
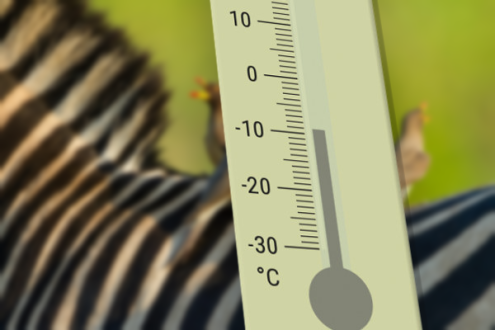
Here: **-9** °C
